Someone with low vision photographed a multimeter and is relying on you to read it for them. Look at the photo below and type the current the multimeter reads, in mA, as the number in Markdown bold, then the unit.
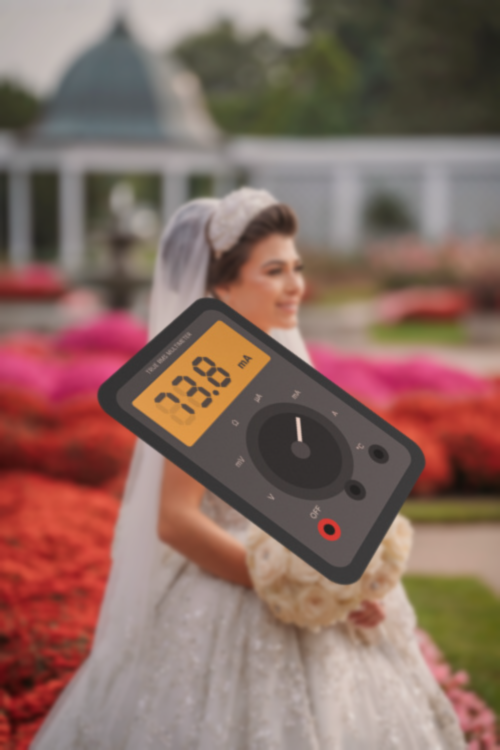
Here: **73.8** mA
